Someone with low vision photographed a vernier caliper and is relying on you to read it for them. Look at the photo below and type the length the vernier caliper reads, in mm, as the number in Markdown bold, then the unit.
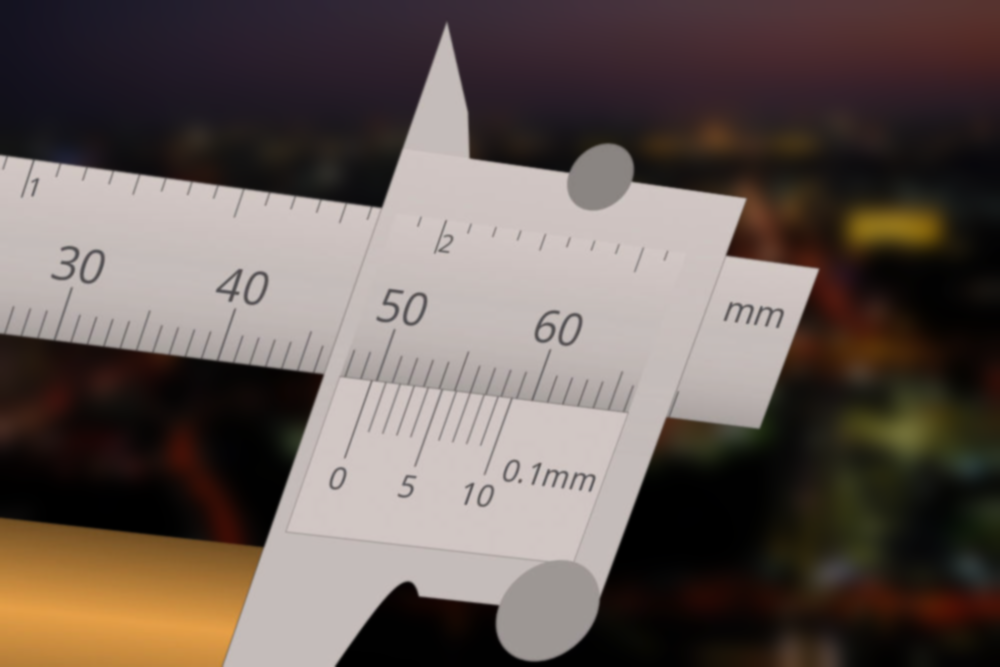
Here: **49.7** mm
